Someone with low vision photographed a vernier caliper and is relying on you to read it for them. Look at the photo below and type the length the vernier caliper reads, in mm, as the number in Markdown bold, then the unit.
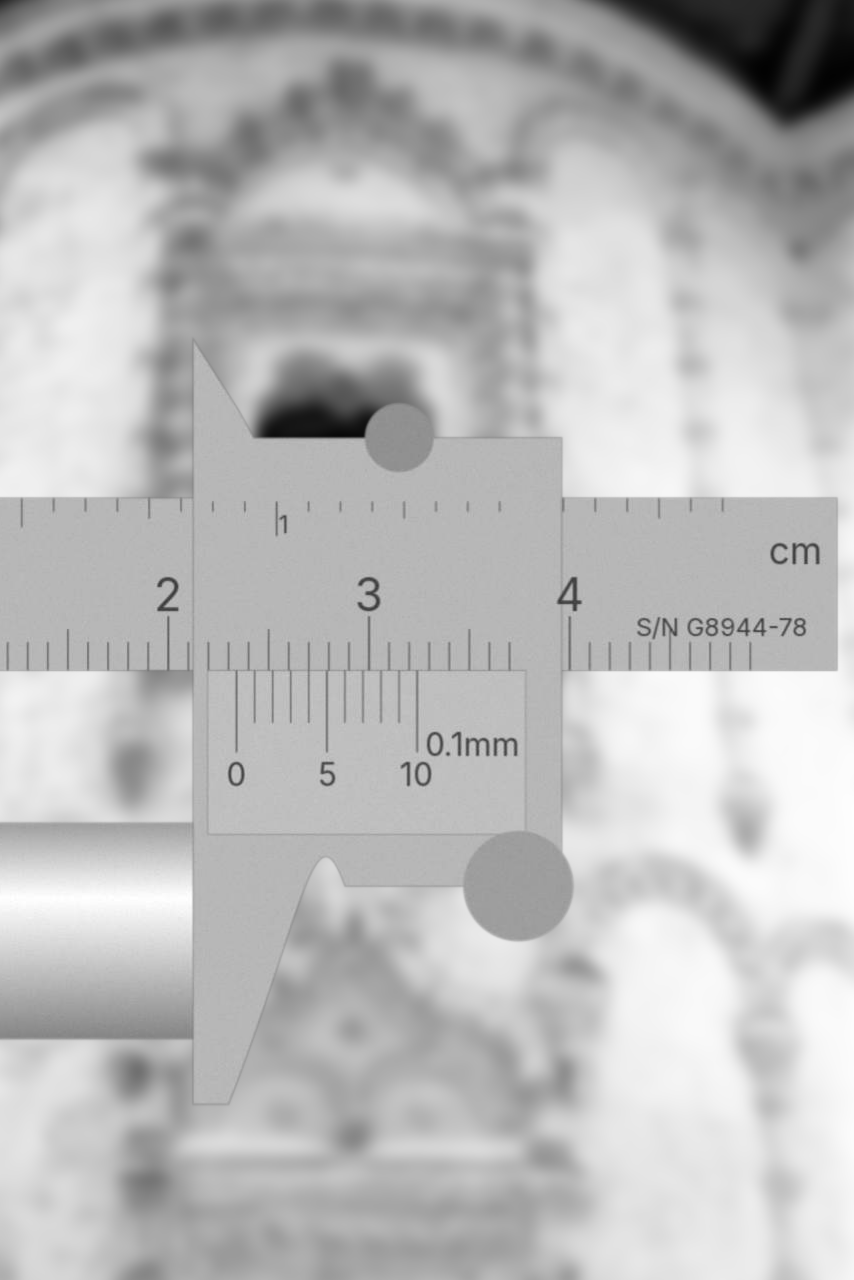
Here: **23.4** mm
